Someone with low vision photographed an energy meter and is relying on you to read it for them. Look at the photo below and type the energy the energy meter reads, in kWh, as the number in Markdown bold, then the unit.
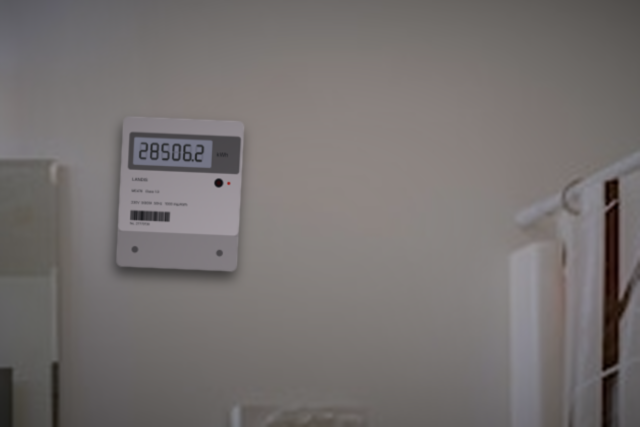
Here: **28506.2** kWh
